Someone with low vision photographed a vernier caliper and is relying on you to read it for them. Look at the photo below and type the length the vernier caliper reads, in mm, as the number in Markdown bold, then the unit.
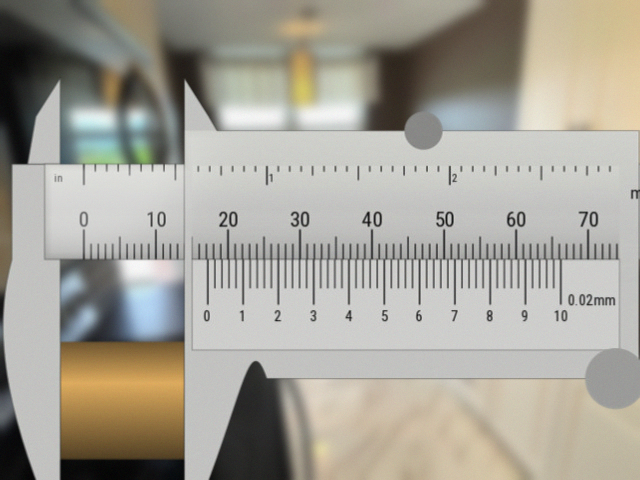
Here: **17.2** mm
